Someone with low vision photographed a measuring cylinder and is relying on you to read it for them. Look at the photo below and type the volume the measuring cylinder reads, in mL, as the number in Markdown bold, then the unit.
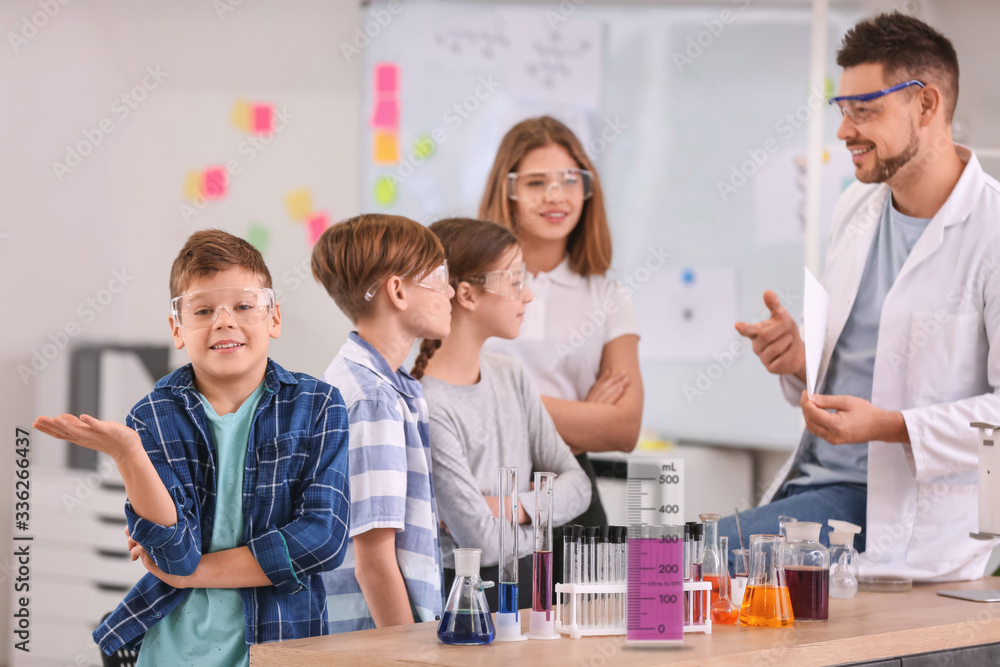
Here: **300** mL
